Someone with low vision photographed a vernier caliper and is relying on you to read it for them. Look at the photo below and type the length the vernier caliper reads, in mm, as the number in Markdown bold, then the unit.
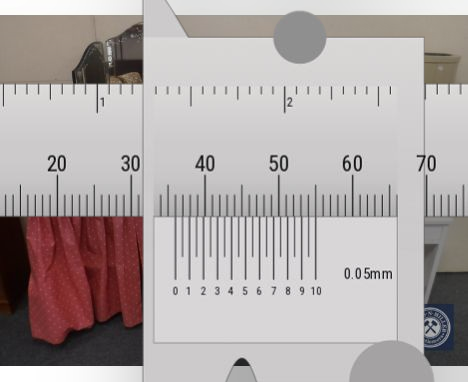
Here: **36.0** mm
